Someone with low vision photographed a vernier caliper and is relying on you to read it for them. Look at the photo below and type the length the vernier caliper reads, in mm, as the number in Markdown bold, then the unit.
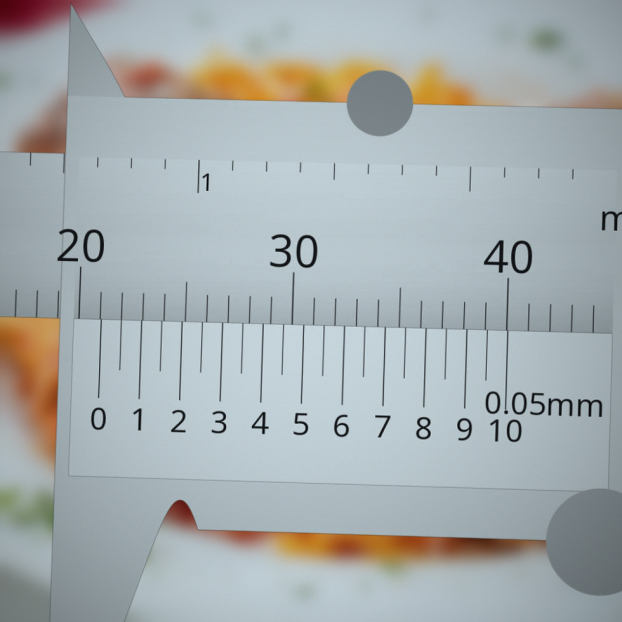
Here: **21.05** mm
